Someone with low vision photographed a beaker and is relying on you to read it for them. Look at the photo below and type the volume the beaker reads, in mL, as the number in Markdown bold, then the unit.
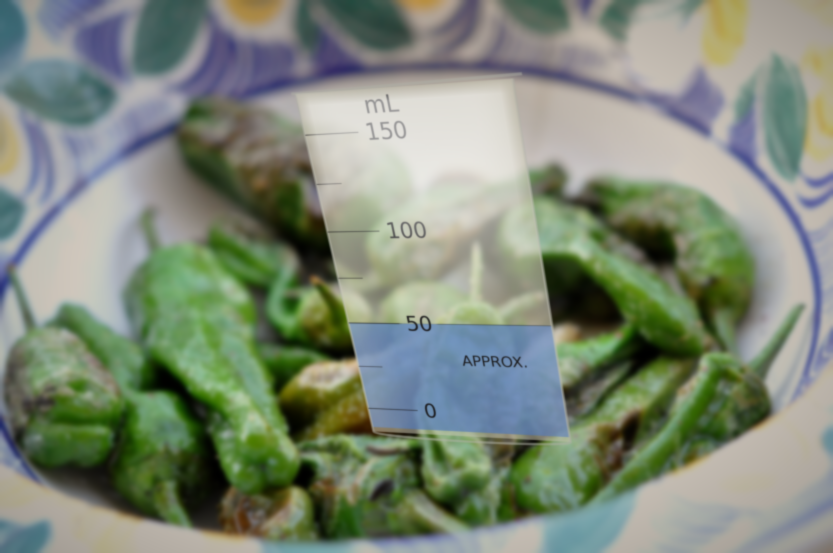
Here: **50** mL
